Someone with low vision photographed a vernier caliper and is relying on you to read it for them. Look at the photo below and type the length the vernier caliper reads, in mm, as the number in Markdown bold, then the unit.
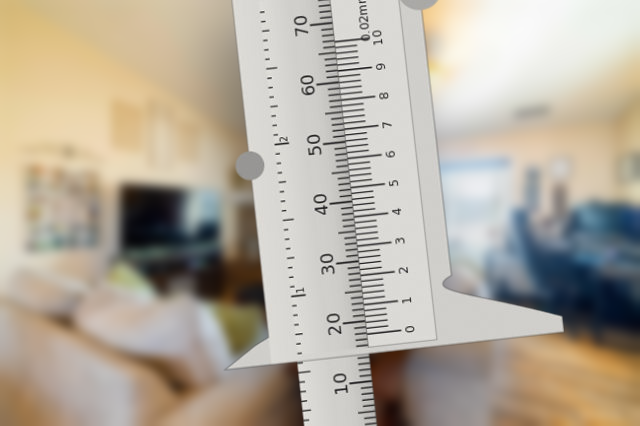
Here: **17.8** mm
